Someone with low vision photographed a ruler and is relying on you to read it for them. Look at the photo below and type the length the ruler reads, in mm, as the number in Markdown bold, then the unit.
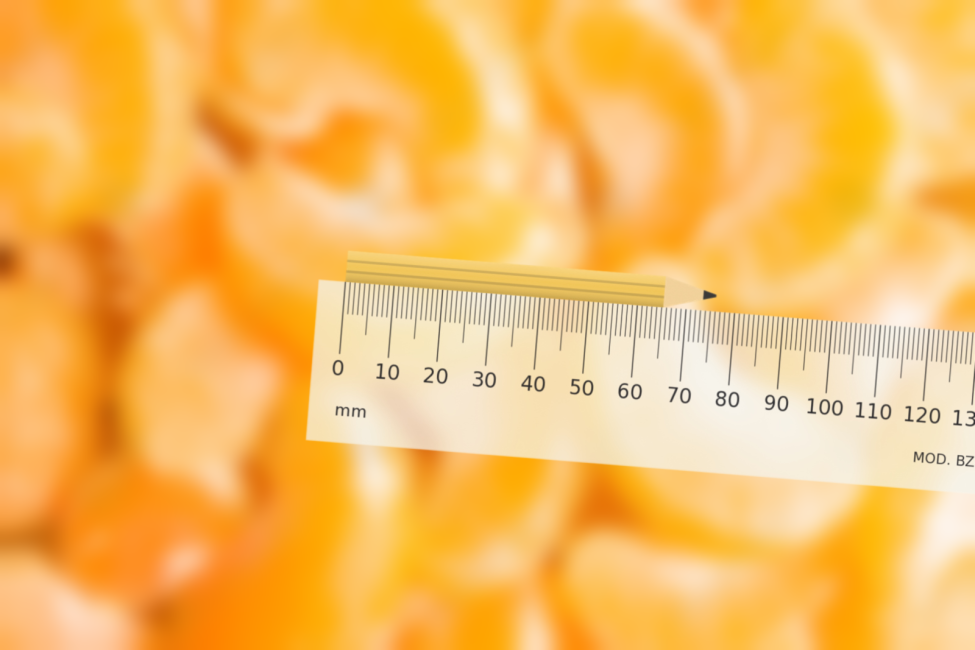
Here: **76** mm
